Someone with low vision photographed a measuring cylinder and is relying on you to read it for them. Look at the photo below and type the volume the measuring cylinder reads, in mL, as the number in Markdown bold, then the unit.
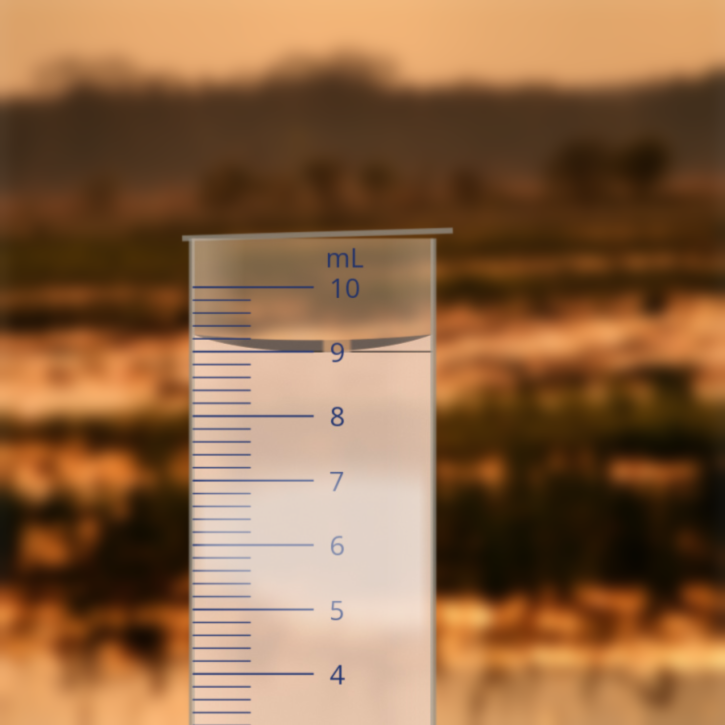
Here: **9** mL
